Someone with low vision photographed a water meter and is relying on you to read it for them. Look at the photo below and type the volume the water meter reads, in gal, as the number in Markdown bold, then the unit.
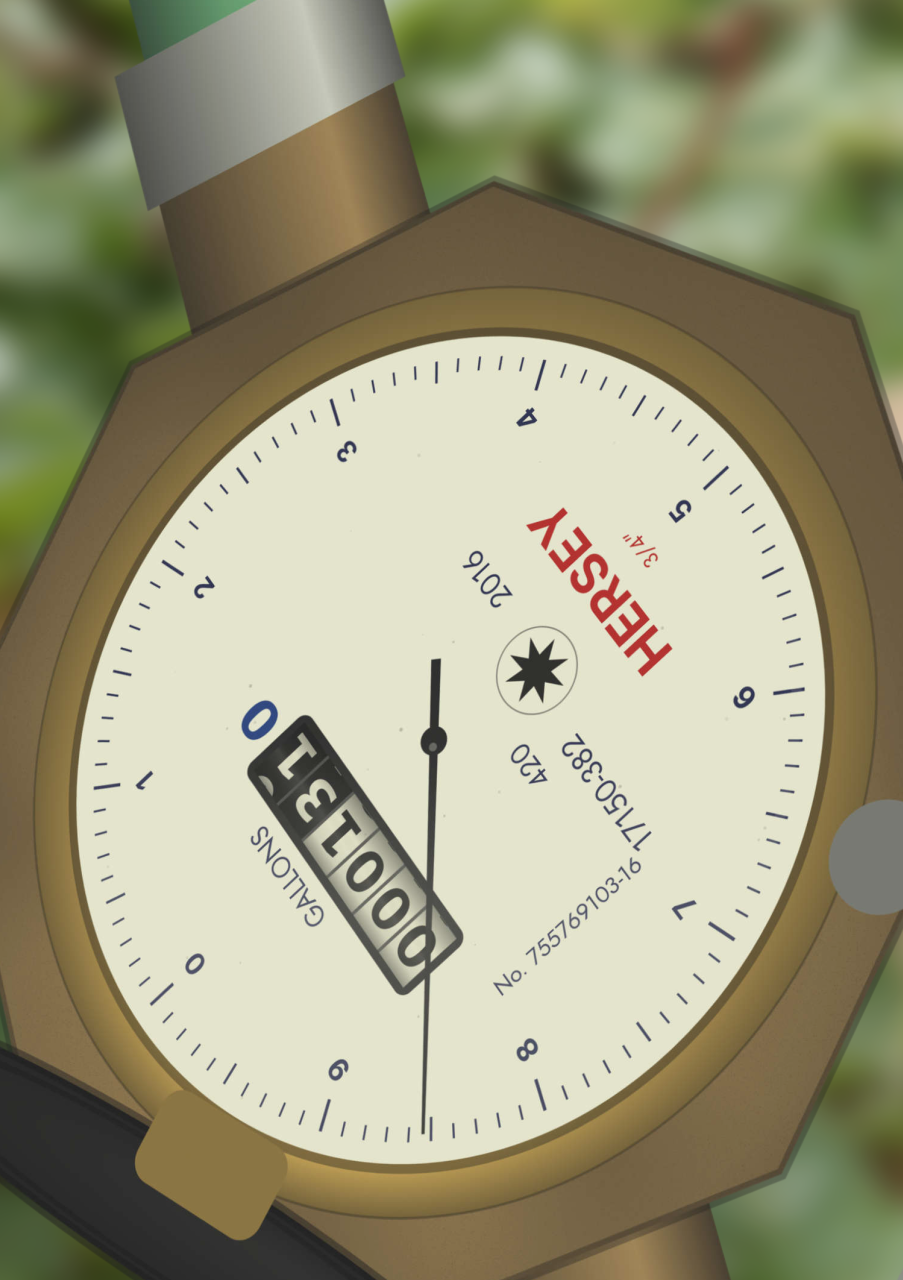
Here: **1308.5** gal
